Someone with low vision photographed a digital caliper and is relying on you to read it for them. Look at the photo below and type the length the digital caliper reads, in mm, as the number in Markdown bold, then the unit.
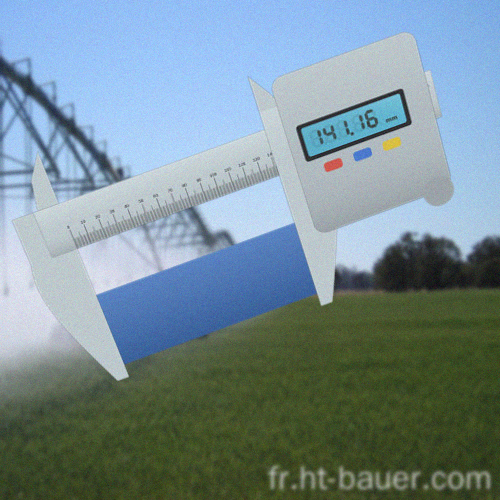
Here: **141.16** mm
